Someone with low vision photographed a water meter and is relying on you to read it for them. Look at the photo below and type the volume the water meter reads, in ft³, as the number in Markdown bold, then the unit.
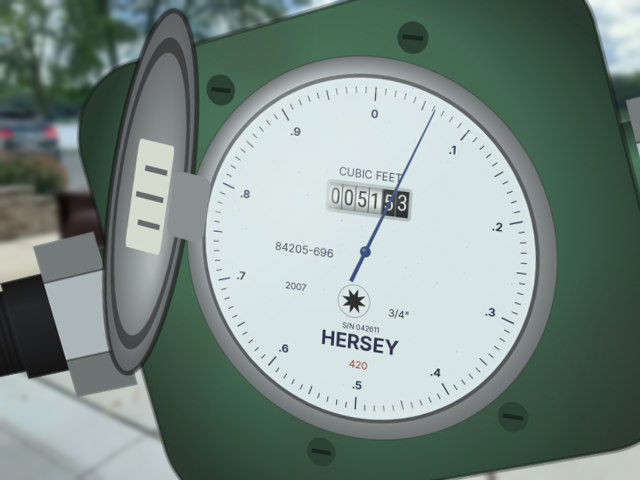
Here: **5153.06** ft³
